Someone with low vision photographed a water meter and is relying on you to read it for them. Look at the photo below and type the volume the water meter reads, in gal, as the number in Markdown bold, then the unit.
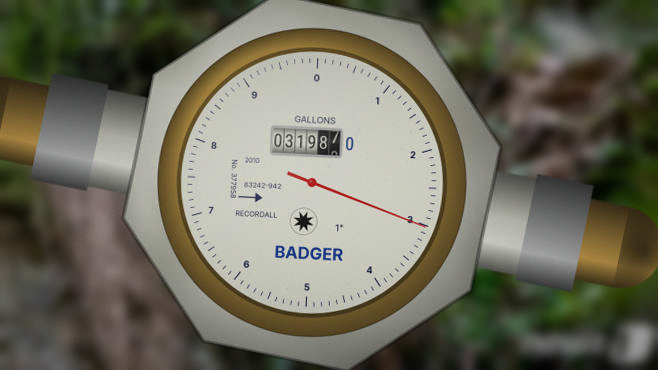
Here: **319873.0** gal
